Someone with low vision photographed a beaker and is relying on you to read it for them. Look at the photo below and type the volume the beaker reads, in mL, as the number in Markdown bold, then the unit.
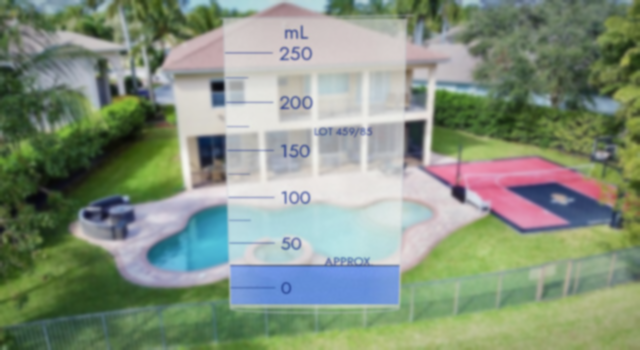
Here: **25** mL
